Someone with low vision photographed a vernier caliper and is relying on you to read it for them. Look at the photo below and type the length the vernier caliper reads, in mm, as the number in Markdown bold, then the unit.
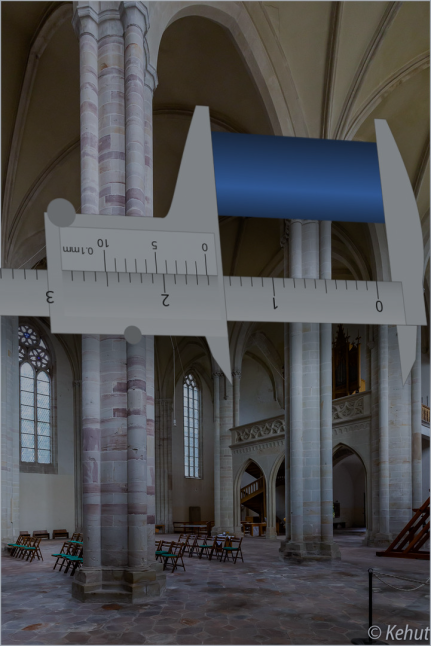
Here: **16.1** mm
